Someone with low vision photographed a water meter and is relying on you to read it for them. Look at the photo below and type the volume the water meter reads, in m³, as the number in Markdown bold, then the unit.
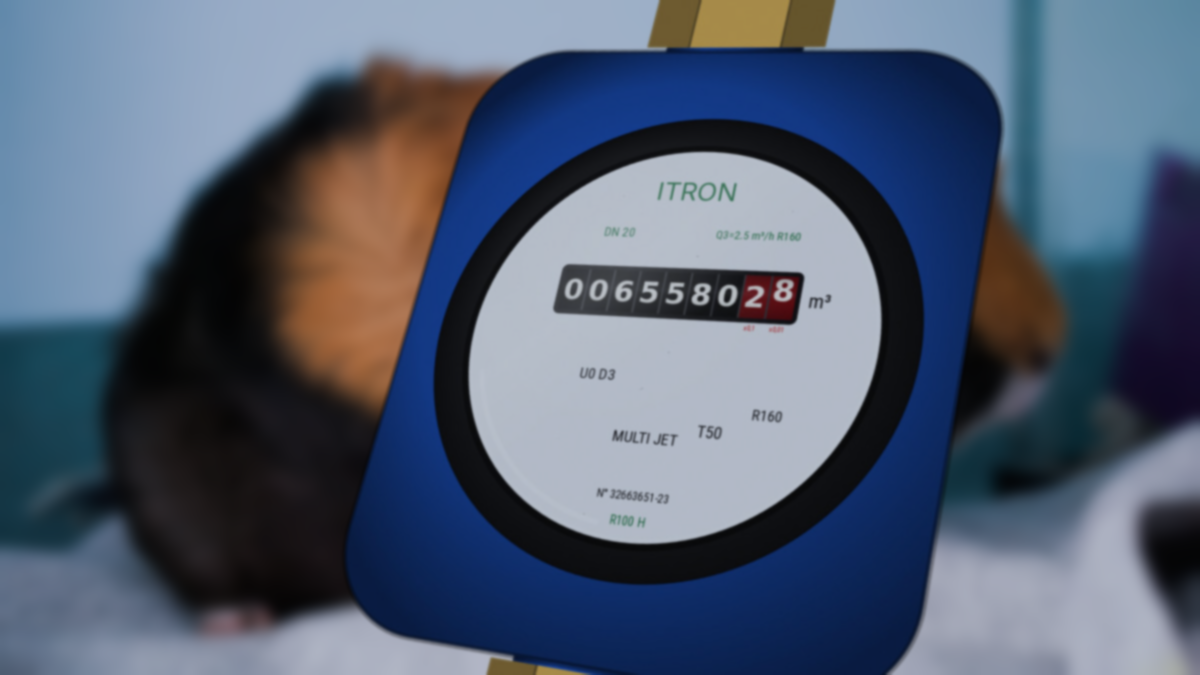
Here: **65580.28** m³
